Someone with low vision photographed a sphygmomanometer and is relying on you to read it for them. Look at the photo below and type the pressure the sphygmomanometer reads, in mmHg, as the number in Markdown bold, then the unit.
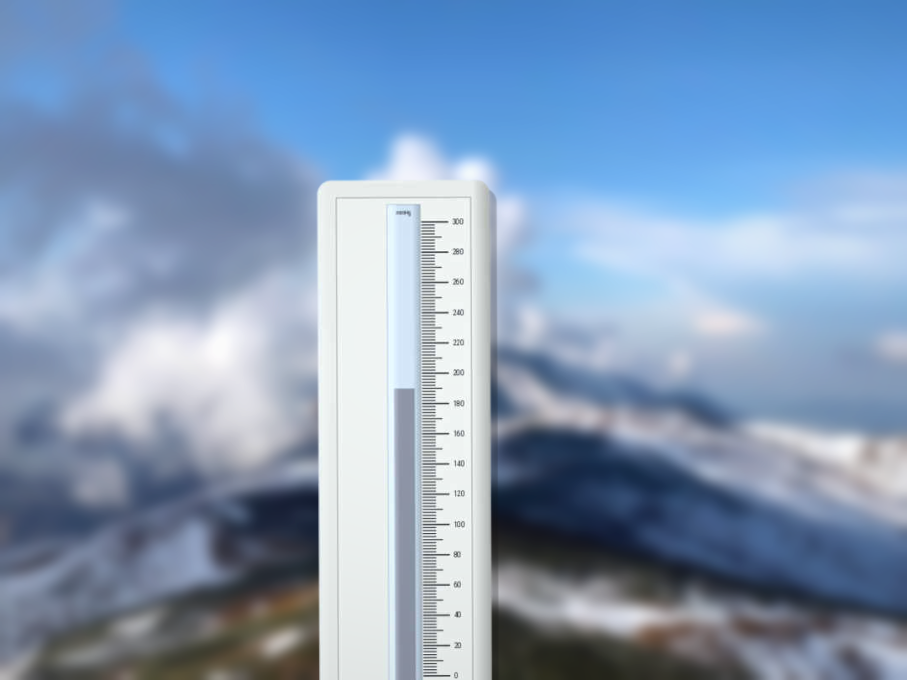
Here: **190** mmHg
